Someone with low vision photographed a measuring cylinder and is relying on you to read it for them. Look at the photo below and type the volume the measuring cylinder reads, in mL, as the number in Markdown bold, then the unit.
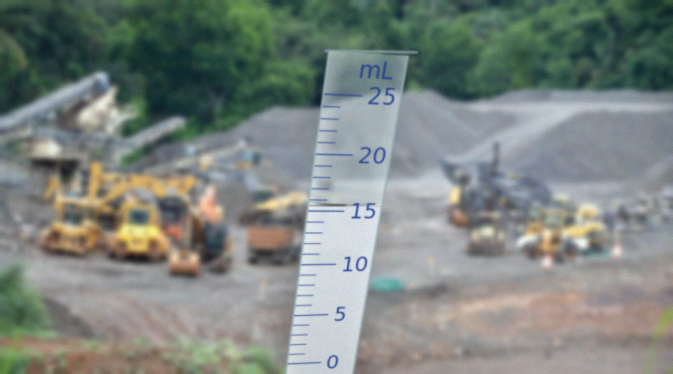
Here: **15.5** mL
